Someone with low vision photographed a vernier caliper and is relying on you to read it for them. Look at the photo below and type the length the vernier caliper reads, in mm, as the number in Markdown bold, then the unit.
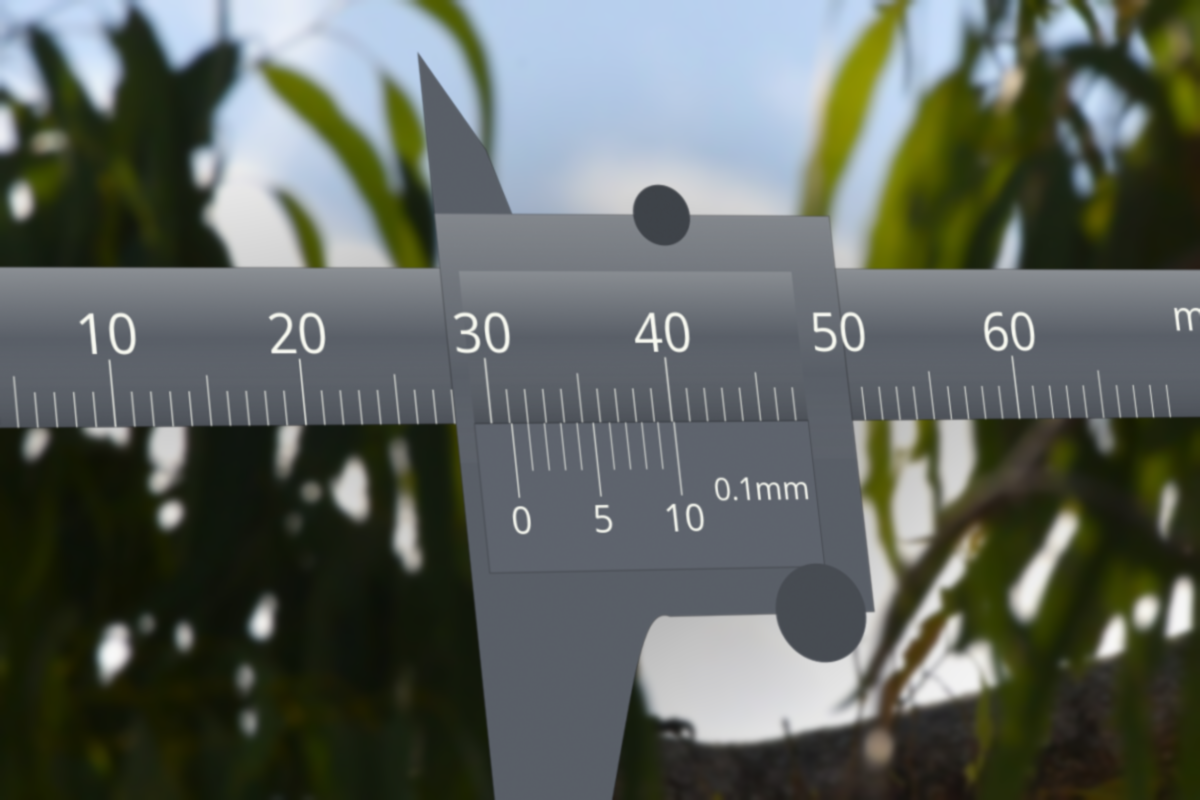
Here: **31.1** mm
